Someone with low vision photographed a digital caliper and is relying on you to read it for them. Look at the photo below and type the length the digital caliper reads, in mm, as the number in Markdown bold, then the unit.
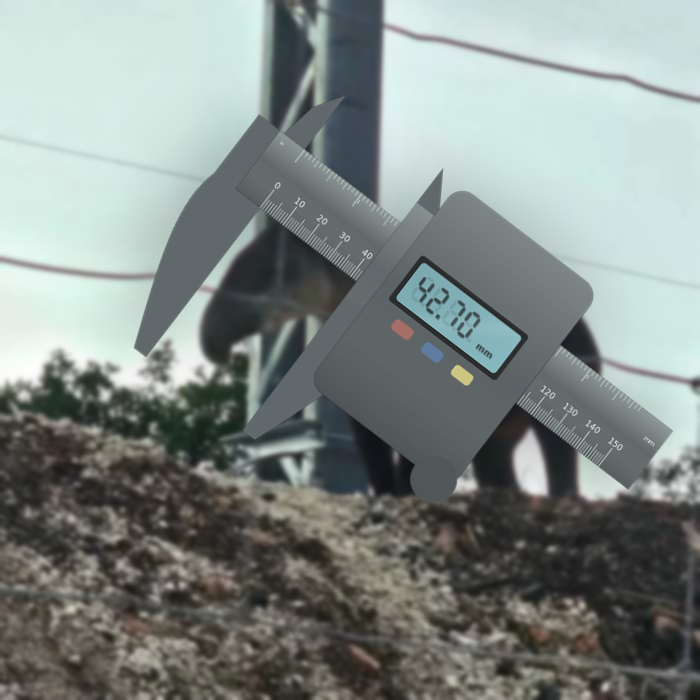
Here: **42.70** mm
